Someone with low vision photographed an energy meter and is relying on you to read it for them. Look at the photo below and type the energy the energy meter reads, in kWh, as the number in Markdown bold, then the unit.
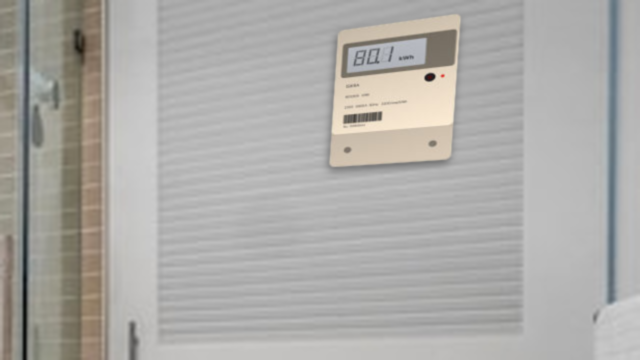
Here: **80.1** kWh
